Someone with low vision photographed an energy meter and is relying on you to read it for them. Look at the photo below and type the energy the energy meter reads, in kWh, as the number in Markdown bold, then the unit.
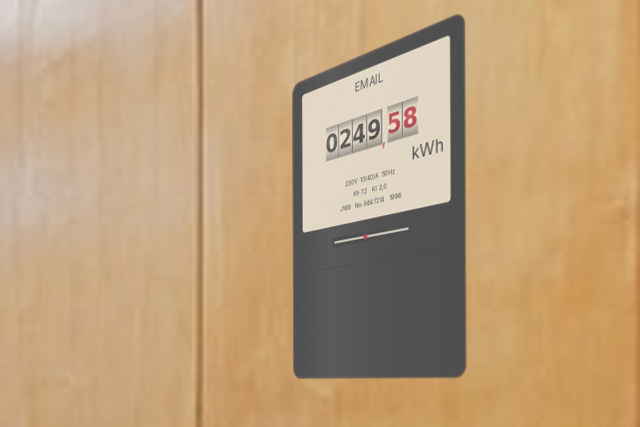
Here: **249.58** kWh
